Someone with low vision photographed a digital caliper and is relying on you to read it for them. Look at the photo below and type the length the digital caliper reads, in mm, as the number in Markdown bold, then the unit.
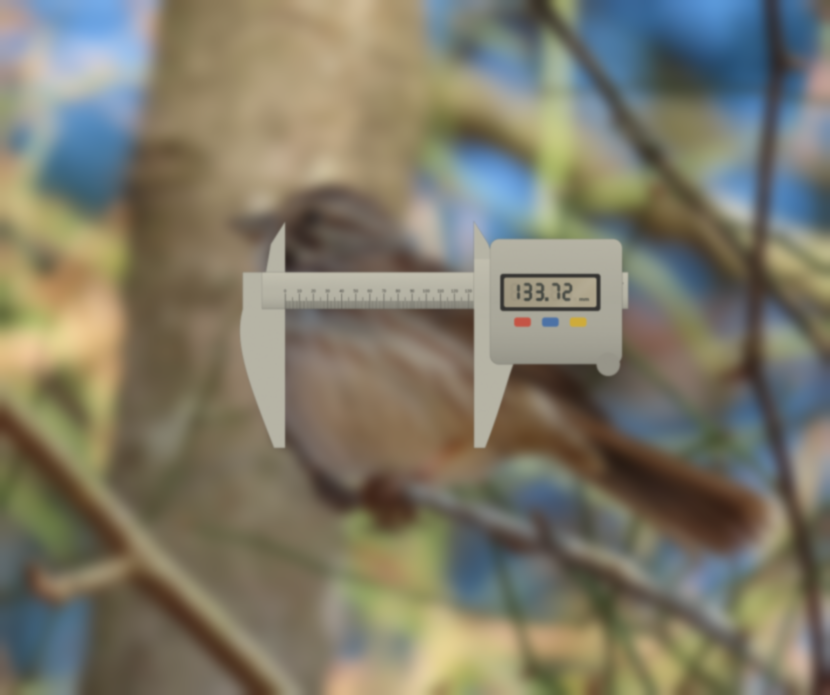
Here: **133.72** mm
